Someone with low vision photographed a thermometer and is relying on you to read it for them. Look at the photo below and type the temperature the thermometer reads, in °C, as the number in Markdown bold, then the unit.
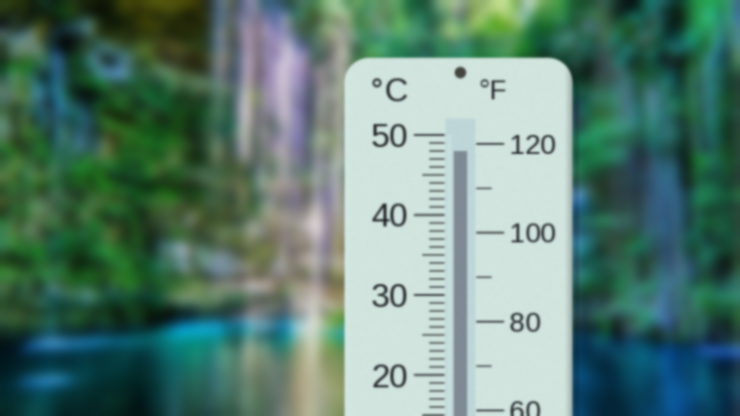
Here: **48** °C
